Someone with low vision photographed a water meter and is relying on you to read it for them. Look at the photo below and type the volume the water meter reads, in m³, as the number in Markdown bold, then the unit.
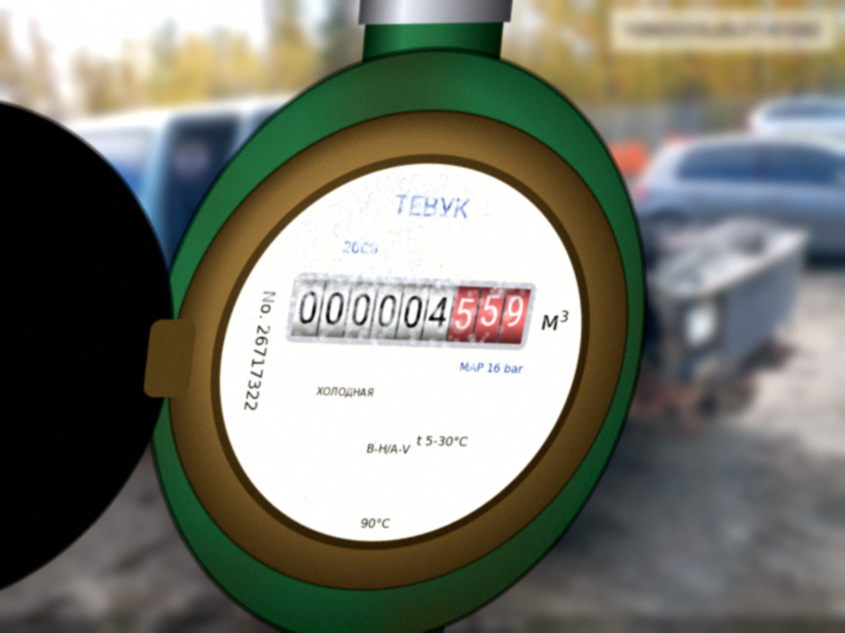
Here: **4.559** m³
